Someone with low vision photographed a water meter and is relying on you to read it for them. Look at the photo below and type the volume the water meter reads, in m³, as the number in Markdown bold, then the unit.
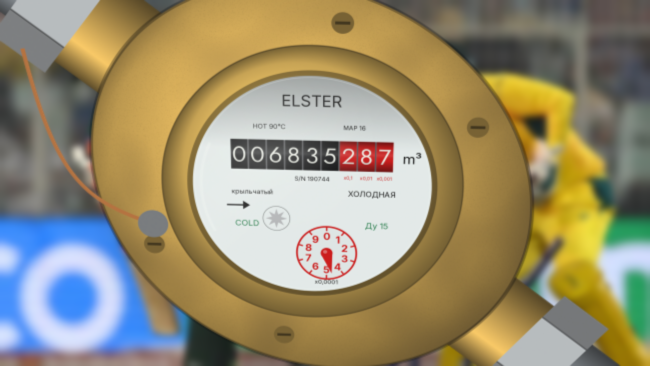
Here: **6835.2874** m³
